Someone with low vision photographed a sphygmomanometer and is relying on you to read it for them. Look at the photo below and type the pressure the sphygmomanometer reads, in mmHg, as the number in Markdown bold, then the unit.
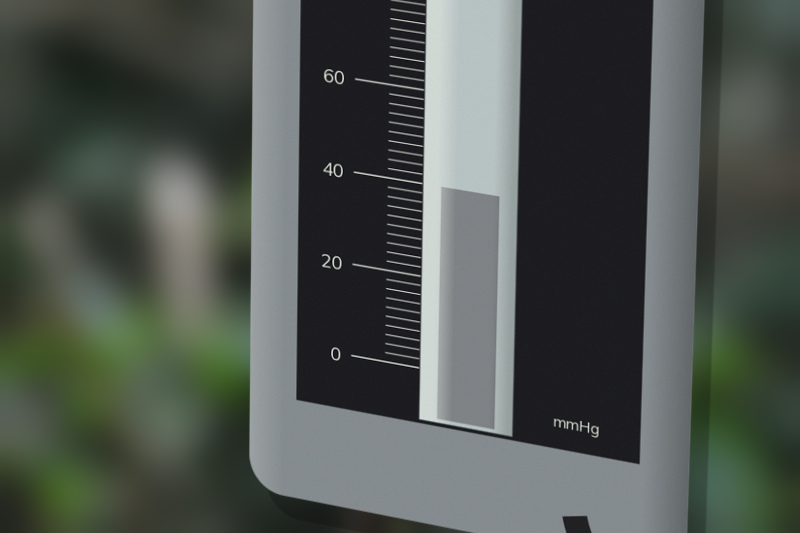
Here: **40** mmHg
